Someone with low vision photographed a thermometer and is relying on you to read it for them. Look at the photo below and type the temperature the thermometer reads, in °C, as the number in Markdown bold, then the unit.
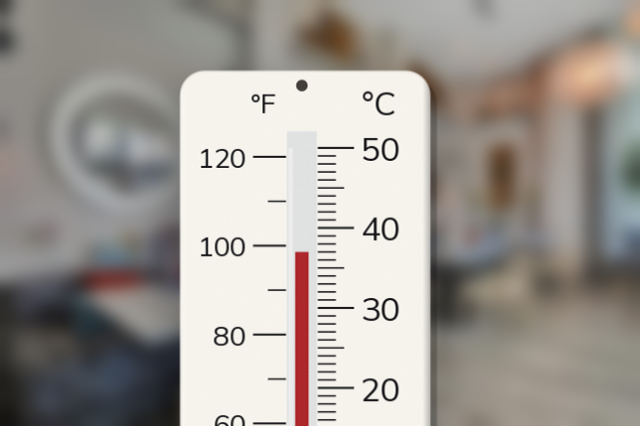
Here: **37** °C
